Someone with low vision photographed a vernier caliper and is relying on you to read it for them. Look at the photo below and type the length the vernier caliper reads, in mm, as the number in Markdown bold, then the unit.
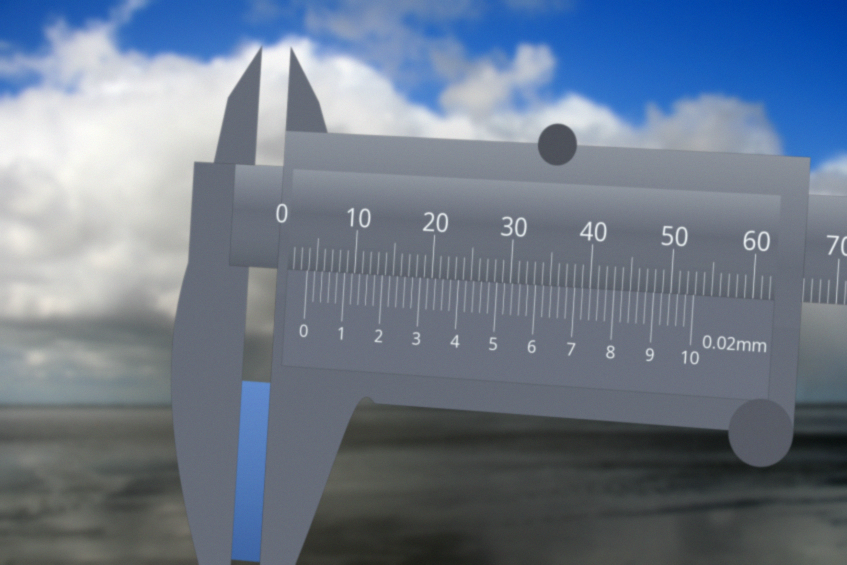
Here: **3.8** mm
